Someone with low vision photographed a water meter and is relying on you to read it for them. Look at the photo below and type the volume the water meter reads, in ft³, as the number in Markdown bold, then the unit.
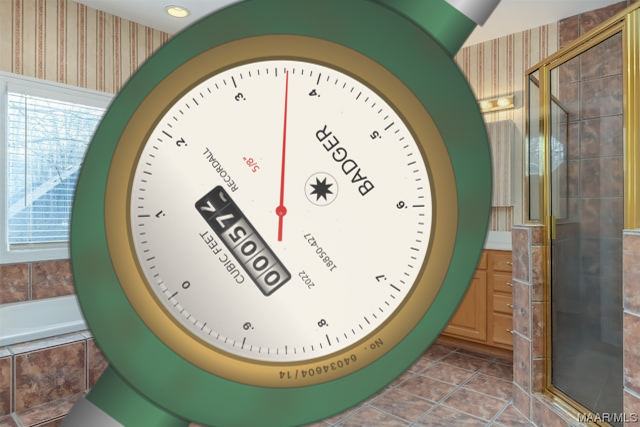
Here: **572.36** ft³
